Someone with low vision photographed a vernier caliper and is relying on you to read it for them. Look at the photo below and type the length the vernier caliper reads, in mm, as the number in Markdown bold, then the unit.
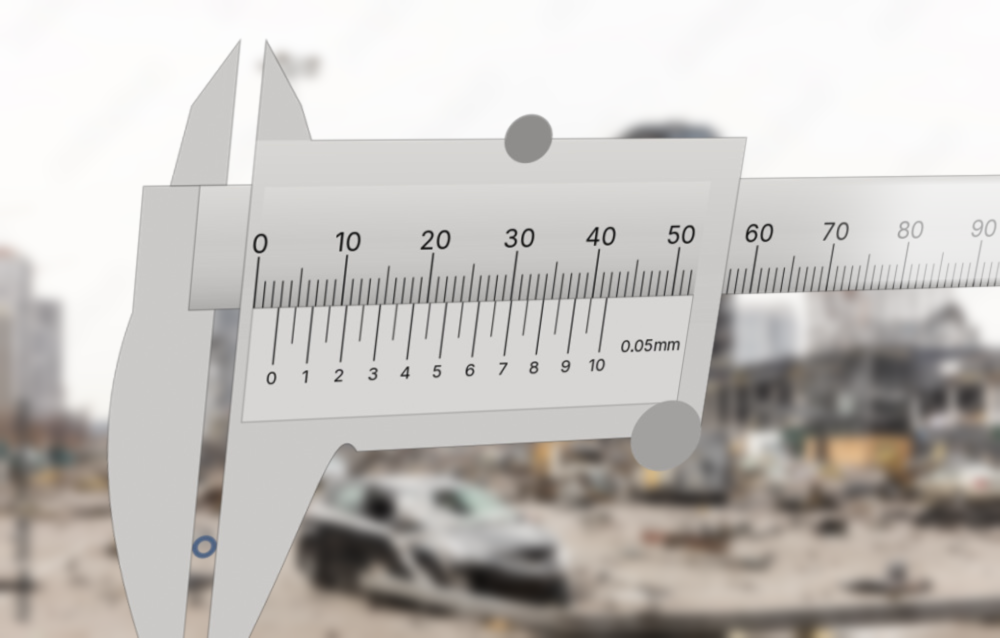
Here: **2.8** mm
